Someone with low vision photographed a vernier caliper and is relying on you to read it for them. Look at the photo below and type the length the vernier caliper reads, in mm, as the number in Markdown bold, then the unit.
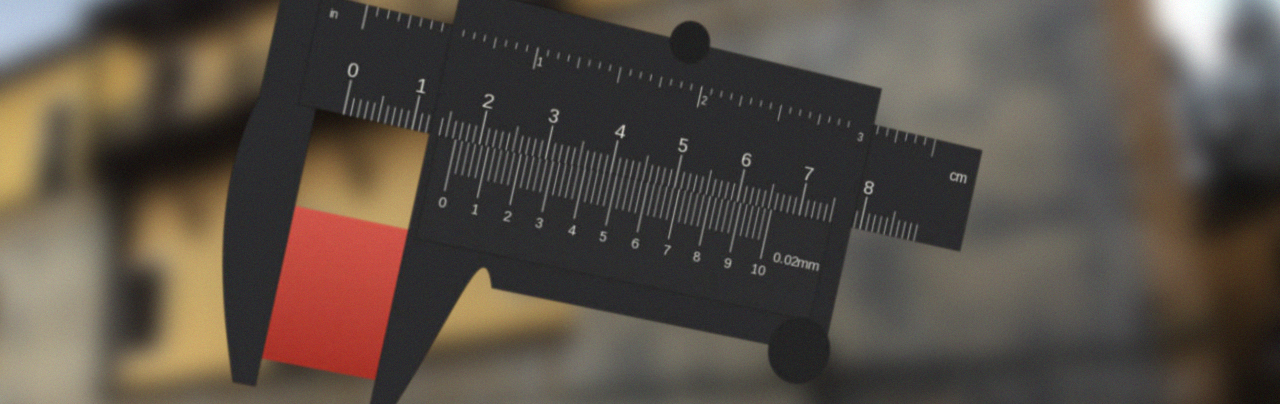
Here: **16.5** mm
